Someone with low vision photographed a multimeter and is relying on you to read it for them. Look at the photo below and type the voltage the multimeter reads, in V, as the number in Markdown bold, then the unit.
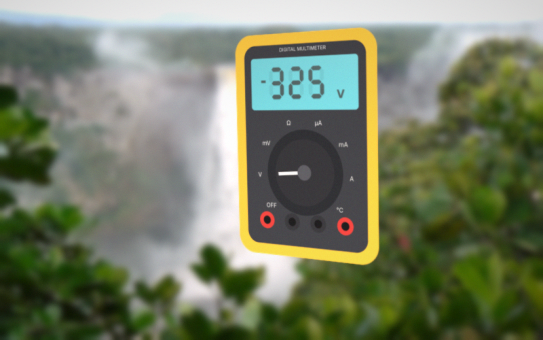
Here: **-325** V
